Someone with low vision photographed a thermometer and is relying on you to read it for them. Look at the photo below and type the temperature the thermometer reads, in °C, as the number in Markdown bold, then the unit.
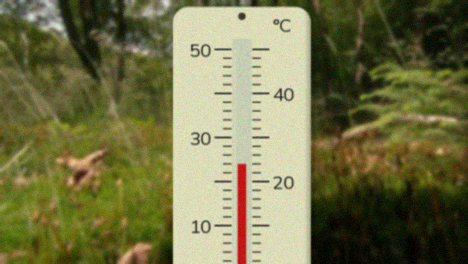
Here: **24** °C
